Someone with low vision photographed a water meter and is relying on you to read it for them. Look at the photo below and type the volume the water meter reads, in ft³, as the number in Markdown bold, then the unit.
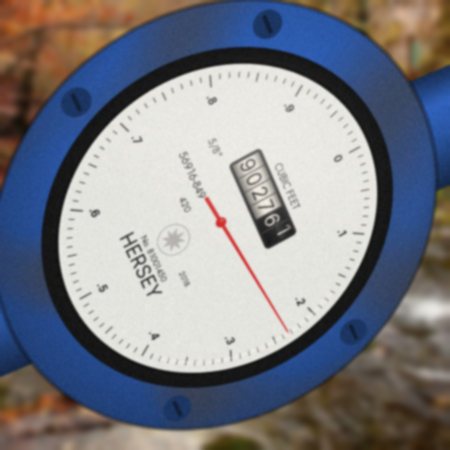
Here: **902761.23** ft³
